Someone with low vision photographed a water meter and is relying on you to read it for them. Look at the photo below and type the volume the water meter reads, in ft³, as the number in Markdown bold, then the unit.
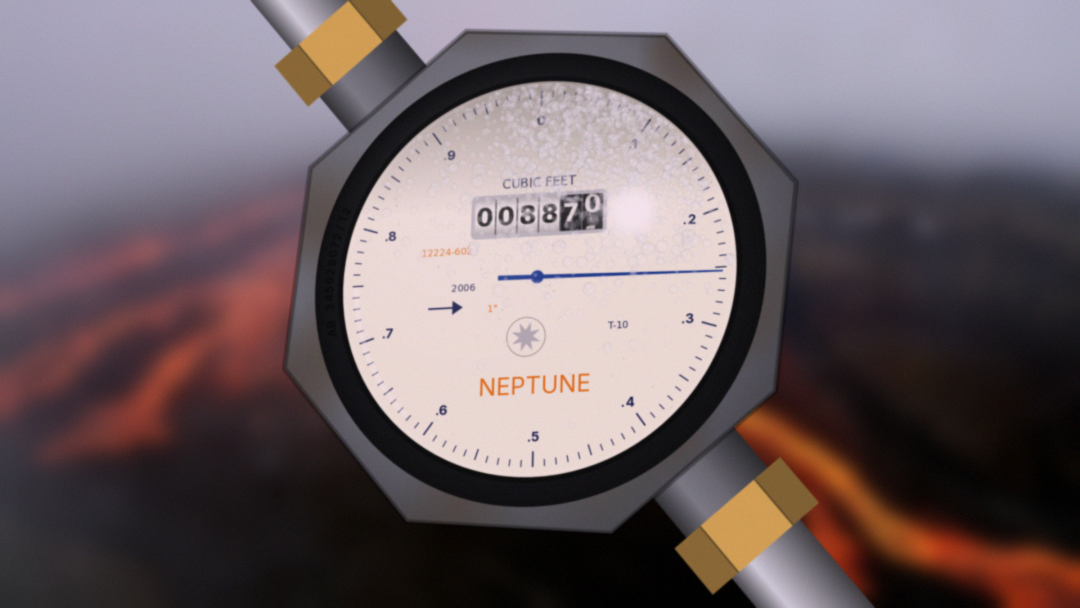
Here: **8870.25** ft³
